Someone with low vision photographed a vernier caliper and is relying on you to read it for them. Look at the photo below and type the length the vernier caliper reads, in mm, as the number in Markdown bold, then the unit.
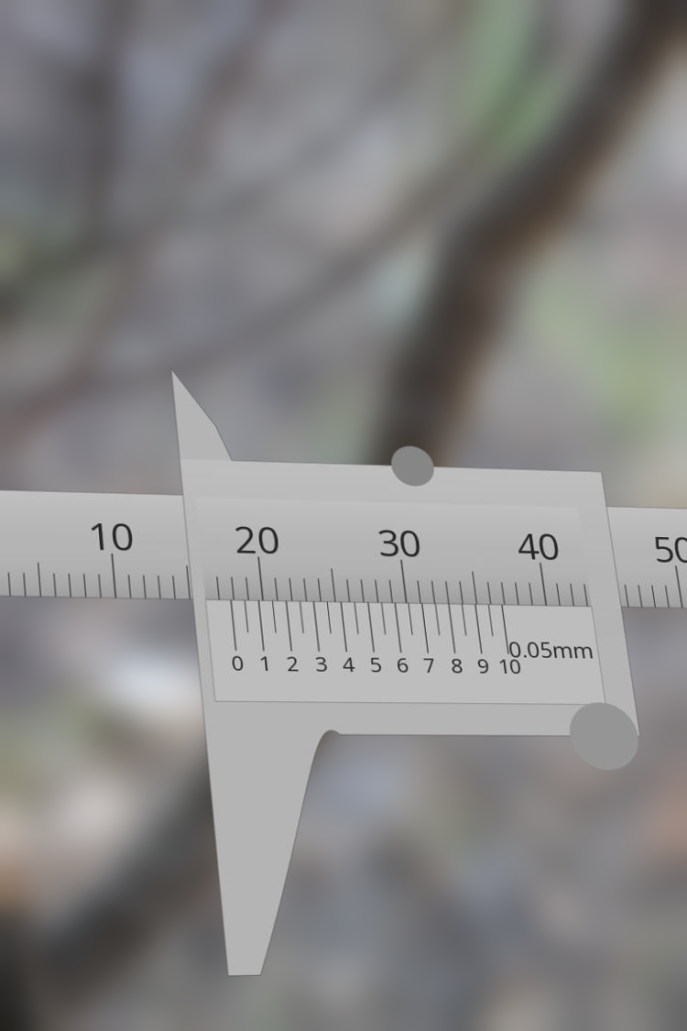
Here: **17.8** mm
